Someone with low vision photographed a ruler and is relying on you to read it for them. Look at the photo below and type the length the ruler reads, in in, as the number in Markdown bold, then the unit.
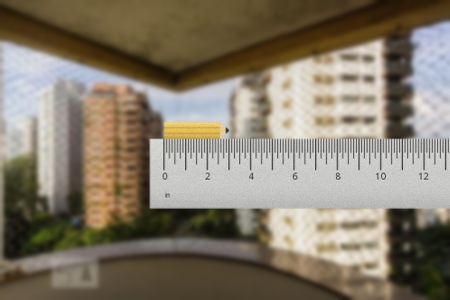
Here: **3** in
